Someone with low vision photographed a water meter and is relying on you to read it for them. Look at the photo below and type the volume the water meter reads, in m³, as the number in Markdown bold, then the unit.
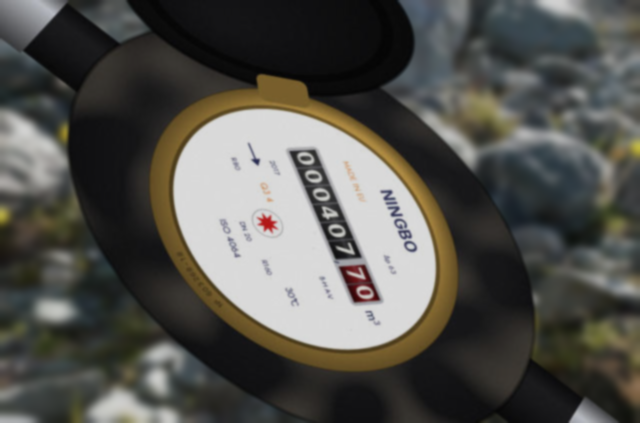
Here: **407.70** m³
